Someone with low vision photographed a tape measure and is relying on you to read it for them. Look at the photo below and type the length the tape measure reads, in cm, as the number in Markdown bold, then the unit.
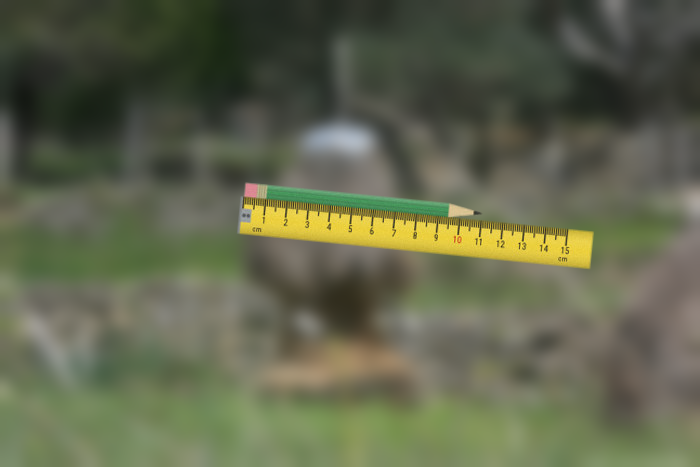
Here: **11** cm
